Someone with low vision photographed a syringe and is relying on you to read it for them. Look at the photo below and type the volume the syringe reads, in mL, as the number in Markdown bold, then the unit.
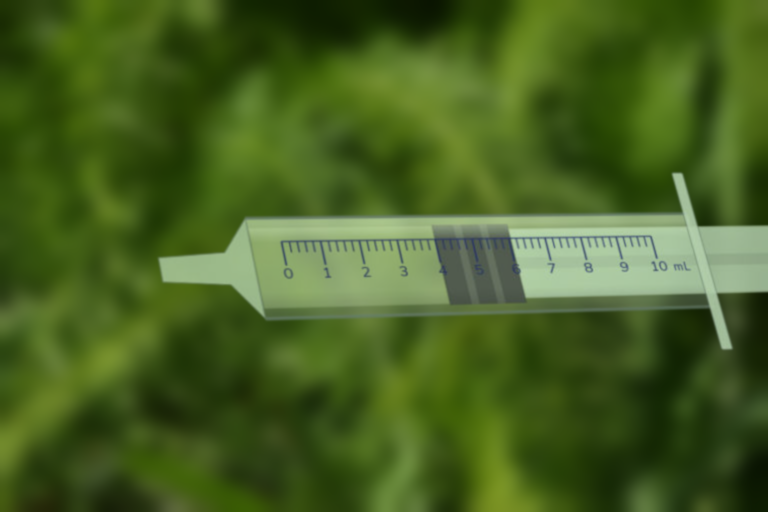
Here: **4** mL
